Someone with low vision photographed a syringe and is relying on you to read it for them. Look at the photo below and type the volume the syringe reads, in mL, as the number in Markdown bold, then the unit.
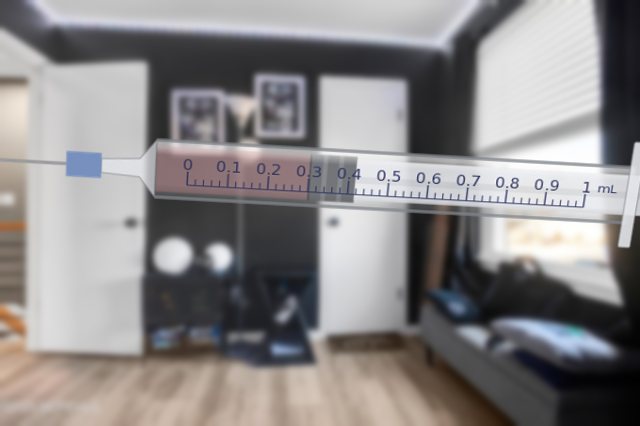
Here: **0.3** mL
